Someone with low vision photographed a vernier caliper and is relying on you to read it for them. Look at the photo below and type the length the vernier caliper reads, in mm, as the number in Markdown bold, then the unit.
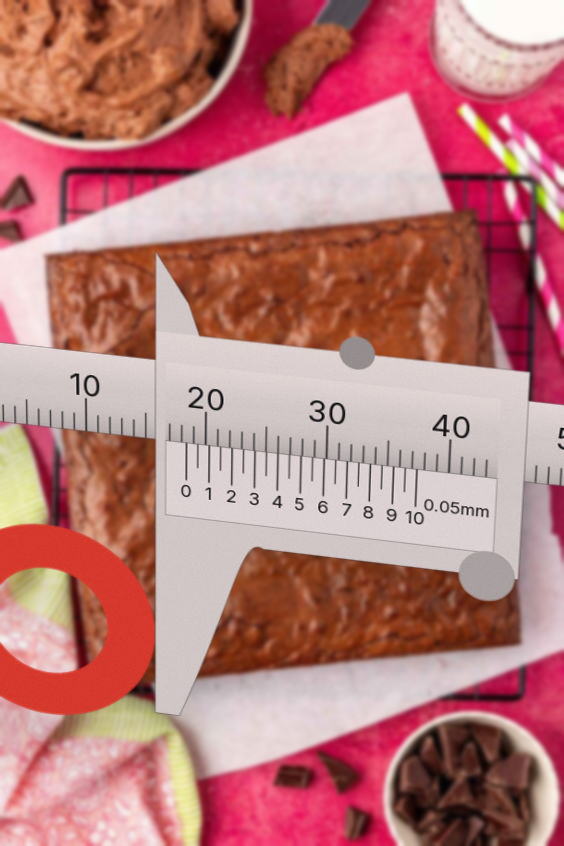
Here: **18.4** mm
